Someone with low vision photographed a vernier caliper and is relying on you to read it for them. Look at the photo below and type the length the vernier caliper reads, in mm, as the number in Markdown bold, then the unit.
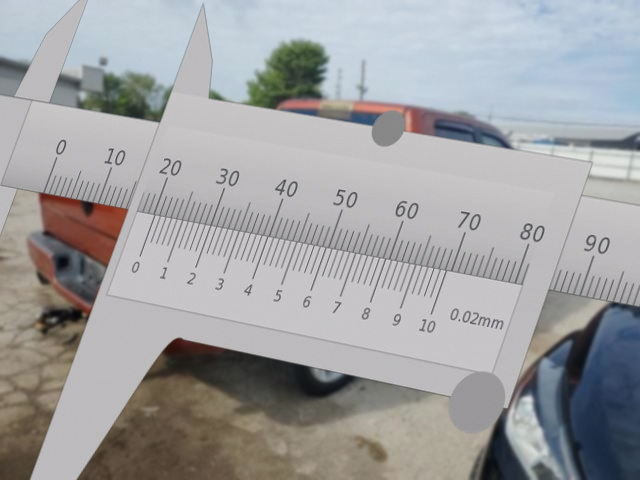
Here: **20.2** mm
